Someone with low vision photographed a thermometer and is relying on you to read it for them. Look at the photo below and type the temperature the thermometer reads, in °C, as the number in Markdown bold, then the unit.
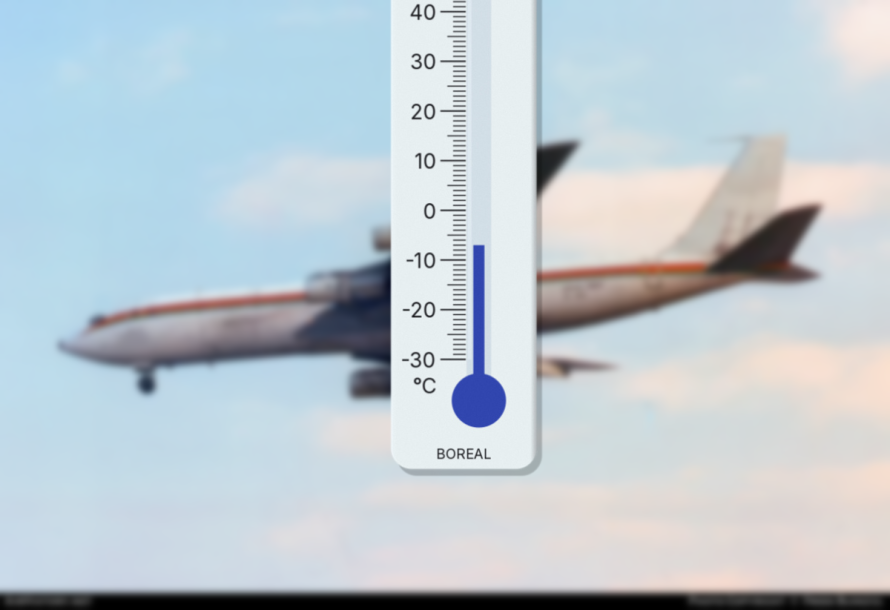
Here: **-7** °C
